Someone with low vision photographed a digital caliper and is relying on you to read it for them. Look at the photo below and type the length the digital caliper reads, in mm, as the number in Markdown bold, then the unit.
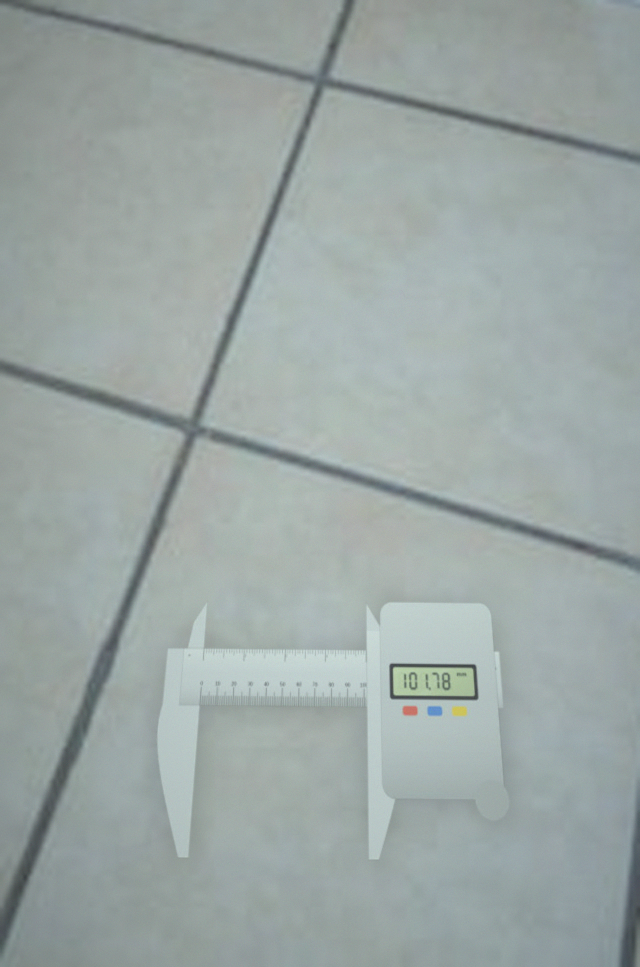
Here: **101.78** mm
